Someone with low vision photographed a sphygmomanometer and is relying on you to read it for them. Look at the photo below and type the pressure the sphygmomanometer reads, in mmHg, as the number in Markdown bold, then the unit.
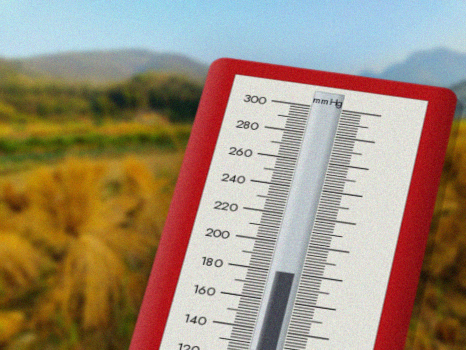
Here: **180** mmHg
